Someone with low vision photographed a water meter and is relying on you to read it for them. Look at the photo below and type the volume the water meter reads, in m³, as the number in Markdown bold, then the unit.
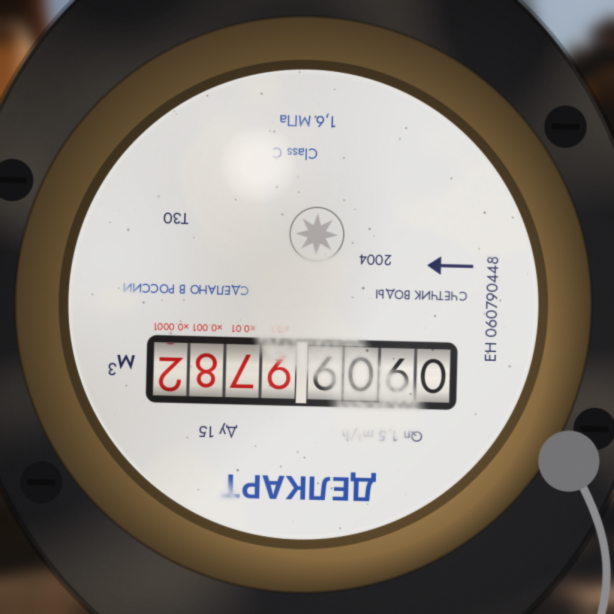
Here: **909.9782** m³
